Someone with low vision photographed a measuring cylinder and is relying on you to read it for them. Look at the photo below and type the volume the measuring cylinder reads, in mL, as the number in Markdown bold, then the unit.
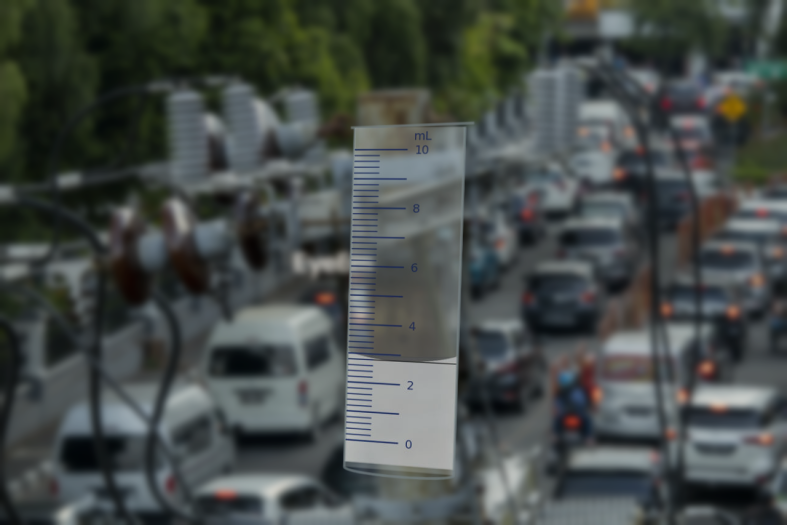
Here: **2.8** mL
